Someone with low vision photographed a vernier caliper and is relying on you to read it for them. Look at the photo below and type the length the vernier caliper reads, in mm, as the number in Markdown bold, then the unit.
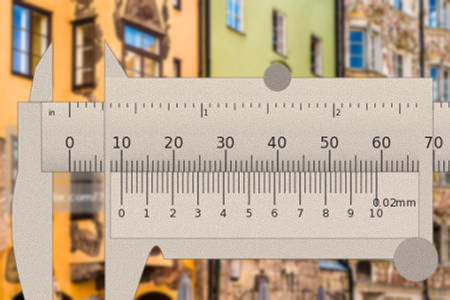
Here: **10.0** mm
